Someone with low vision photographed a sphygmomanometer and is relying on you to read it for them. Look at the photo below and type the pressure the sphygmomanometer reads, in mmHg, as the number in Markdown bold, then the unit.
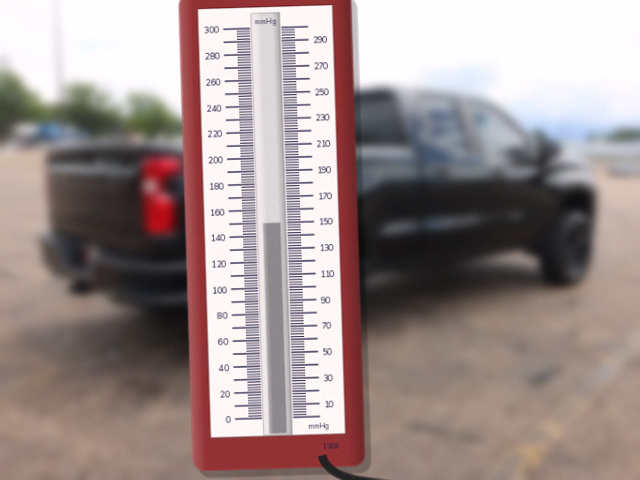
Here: **150** mmHg
